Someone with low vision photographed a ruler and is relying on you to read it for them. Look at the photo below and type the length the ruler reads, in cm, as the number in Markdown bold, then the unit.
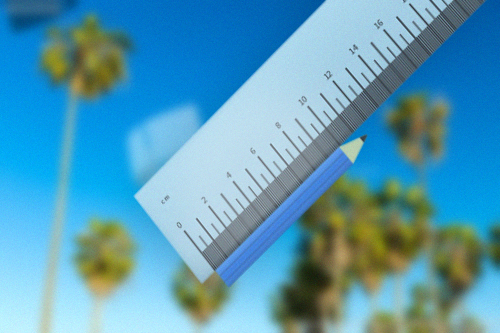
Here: **11.5** cm
